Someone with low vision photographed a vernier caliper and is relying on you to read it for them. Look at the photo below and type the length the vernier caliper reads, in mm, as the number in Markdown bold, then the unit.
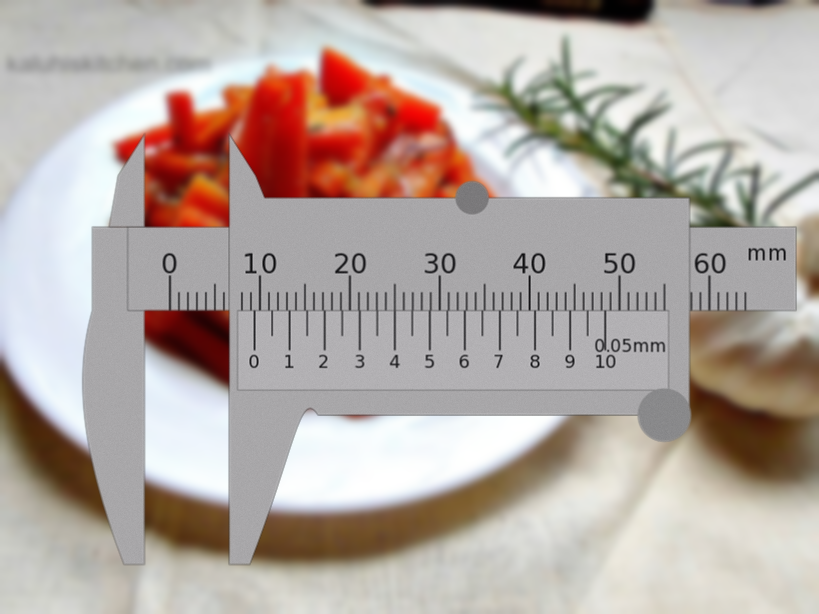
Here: **9.4** mm
